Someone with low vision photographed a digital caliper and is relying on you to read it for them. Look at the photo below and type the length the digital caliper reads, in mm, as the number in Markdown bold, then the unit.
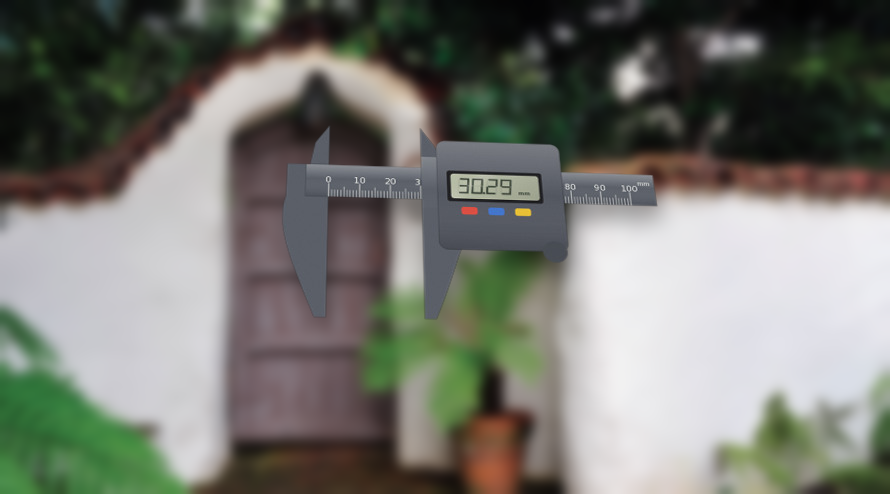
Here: **30.29** mm
